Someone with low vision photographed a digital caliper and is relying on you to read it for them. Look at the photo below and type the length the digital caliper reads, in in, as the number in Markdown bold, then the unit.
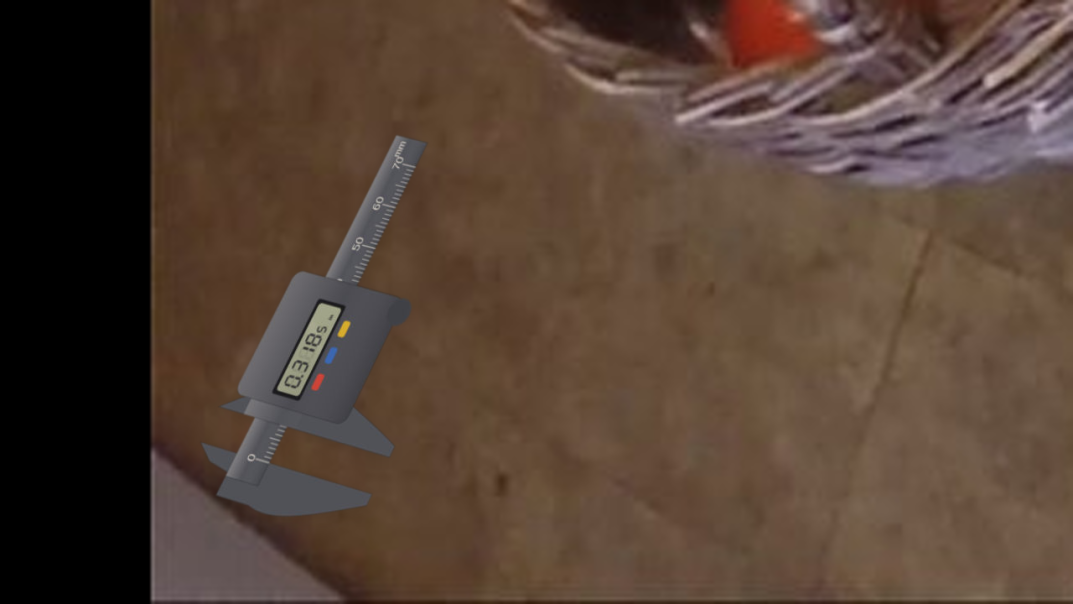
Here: **0.3185** in
